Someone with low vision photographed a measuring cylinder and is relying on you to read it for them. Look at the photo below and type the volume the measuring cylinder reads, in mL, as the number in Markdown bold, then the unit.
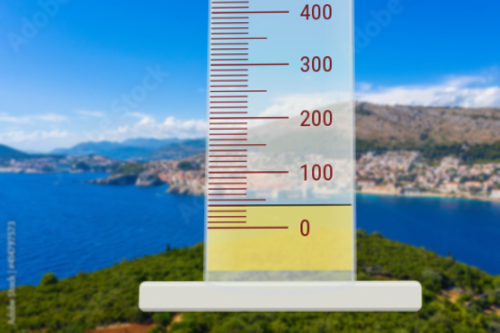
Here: **40** mL
